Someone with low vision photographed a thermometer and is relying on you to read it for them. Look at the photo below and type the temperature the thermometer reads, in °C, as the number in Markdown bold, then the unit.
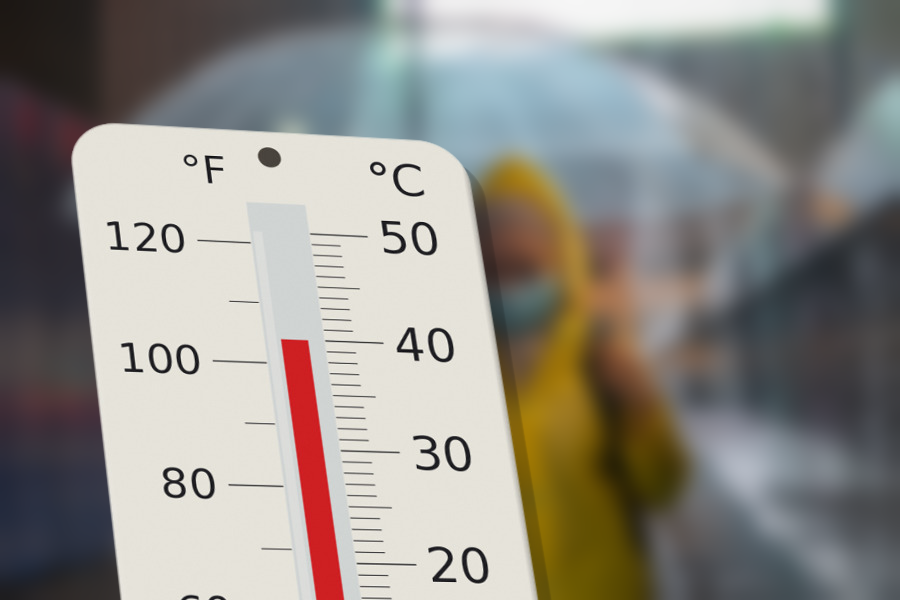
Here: **40** °C
